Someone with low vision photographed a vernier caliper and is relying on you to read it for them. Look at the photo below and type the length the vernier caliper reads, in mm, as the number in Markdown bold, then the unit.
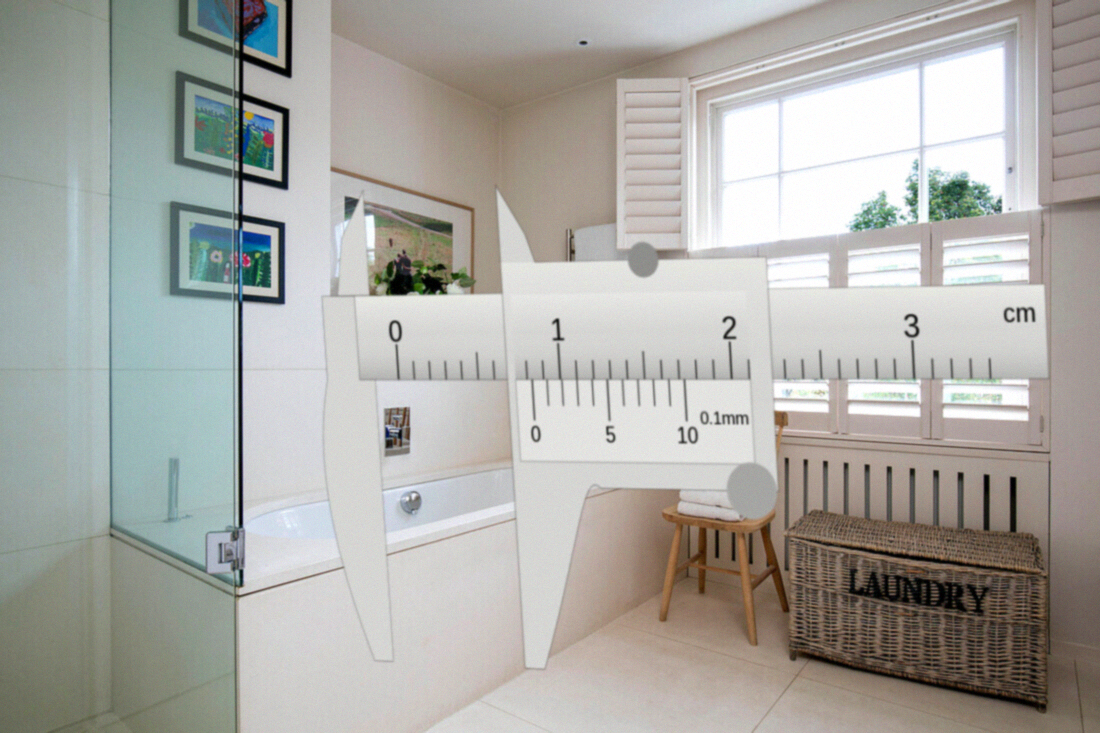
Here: **8.3** mm
